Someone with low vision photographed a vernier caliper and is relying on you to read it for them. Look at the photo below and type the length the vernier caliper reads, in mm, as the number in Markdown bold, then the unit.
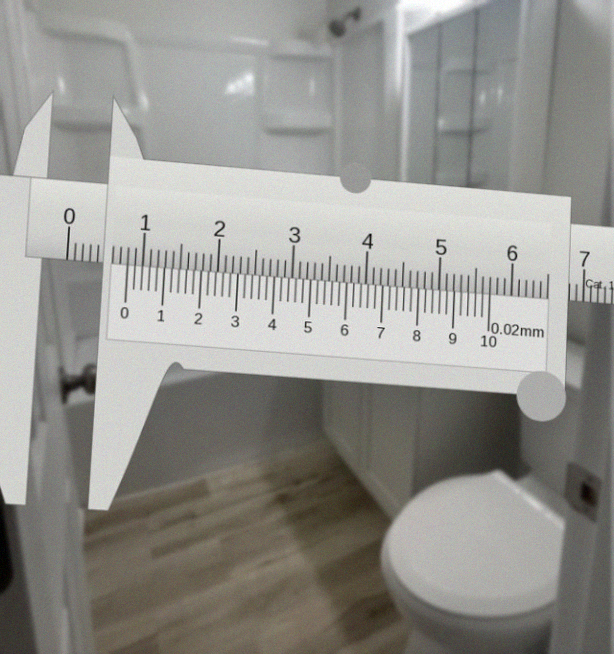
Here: **8.0** mm
